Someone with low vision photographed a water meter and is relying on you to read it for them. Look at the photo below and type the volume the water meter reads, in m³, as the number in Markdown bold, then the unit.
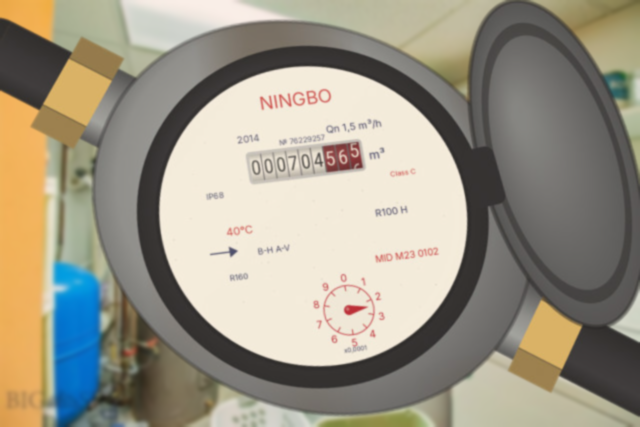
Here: **704.5652** m³
